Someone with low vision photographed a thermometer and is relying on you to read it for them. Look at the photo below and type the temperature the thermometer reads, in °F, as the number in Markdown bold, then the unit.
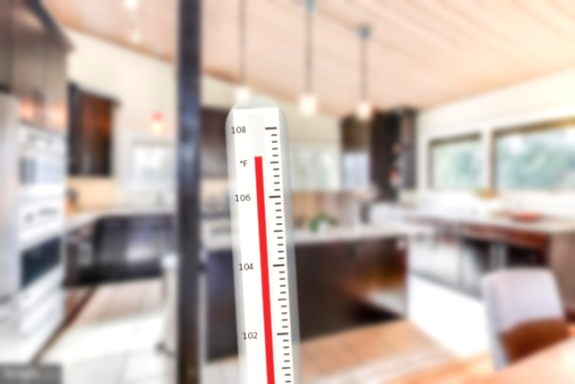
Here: **107.2** °F
